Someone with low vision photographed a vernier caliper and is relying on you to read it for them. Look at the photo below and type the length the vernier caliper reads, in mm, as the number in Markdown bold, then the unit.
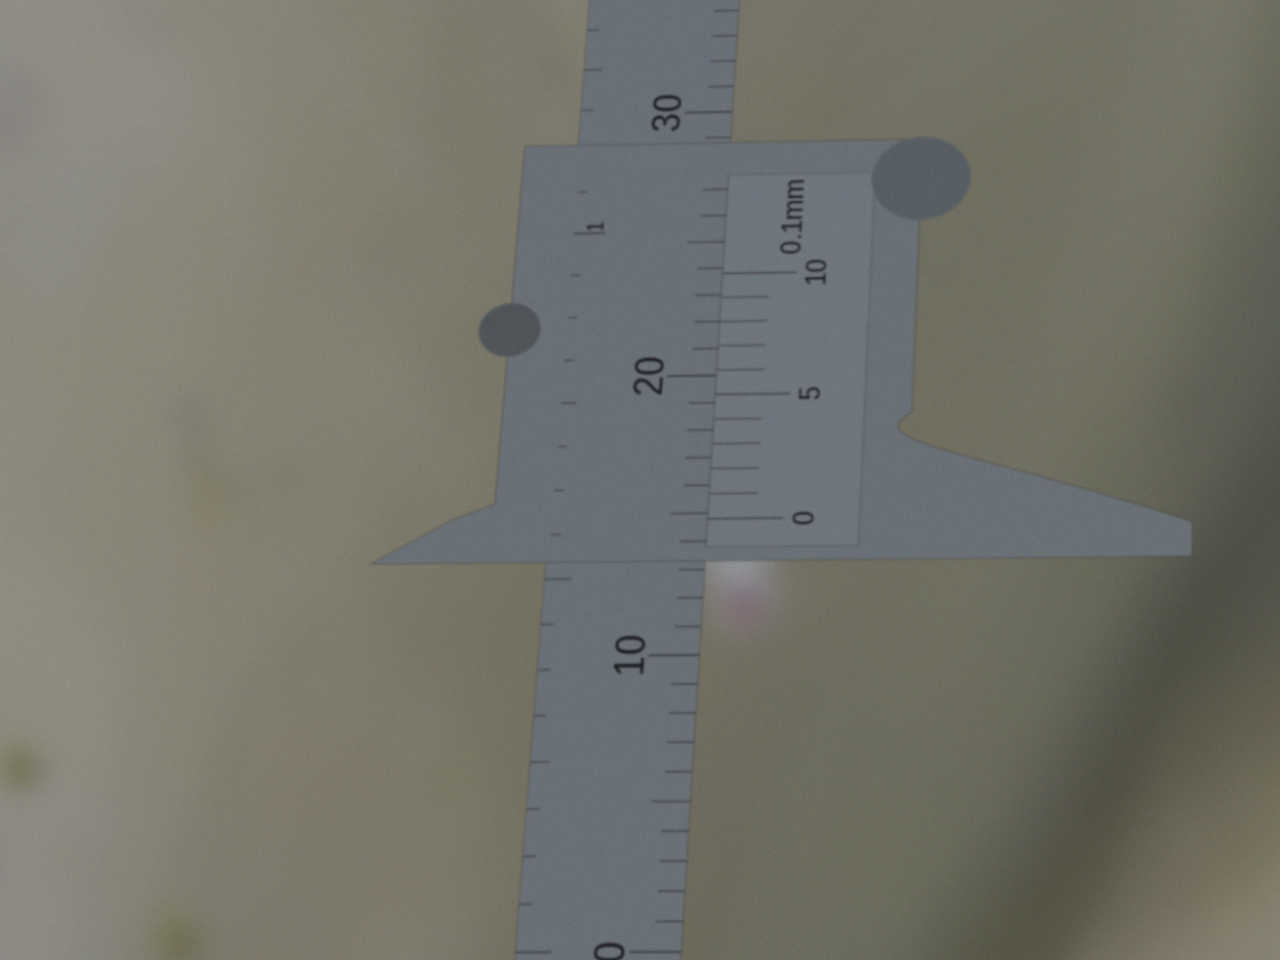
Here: **14.8** mm
